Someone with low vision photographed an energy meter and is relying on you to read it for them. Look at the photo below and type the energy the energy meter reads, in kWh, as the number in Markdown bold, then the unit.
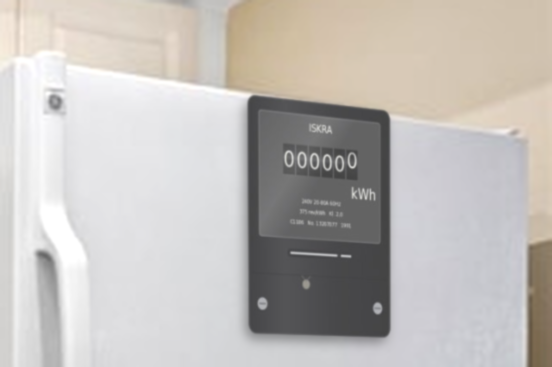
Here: **0** kWh
